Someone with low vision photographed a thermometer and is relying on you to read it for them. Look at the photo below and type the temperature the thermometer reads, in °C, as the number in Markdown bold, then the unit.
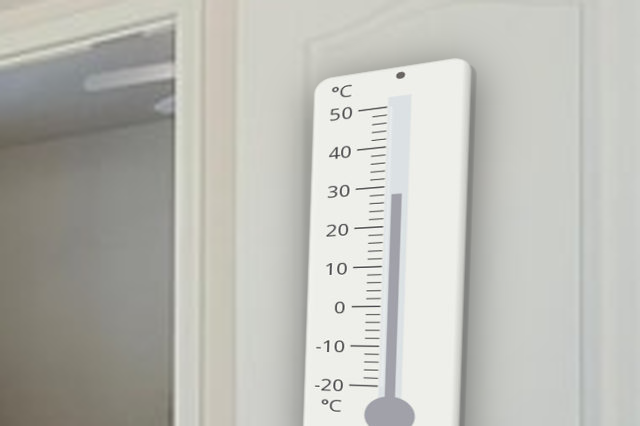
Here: **28** °C
